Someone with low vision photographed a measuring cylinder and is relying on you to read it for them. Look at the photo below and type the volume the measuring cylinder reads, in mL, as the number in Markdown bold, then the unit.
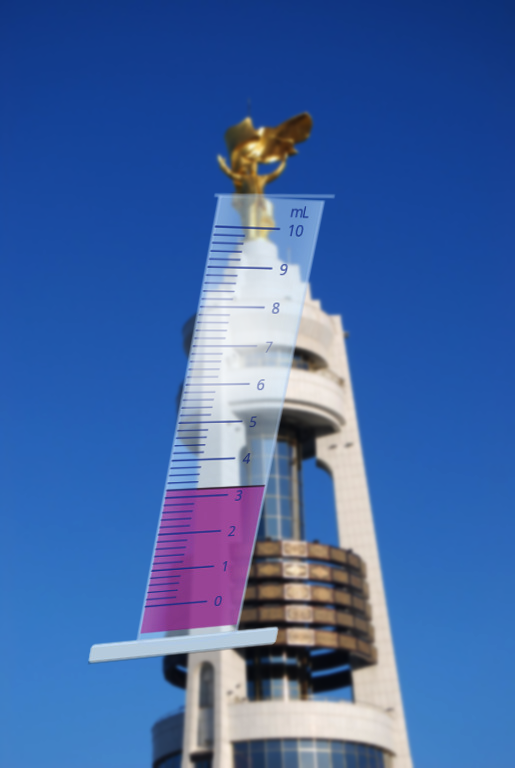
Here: **3.2** mL
